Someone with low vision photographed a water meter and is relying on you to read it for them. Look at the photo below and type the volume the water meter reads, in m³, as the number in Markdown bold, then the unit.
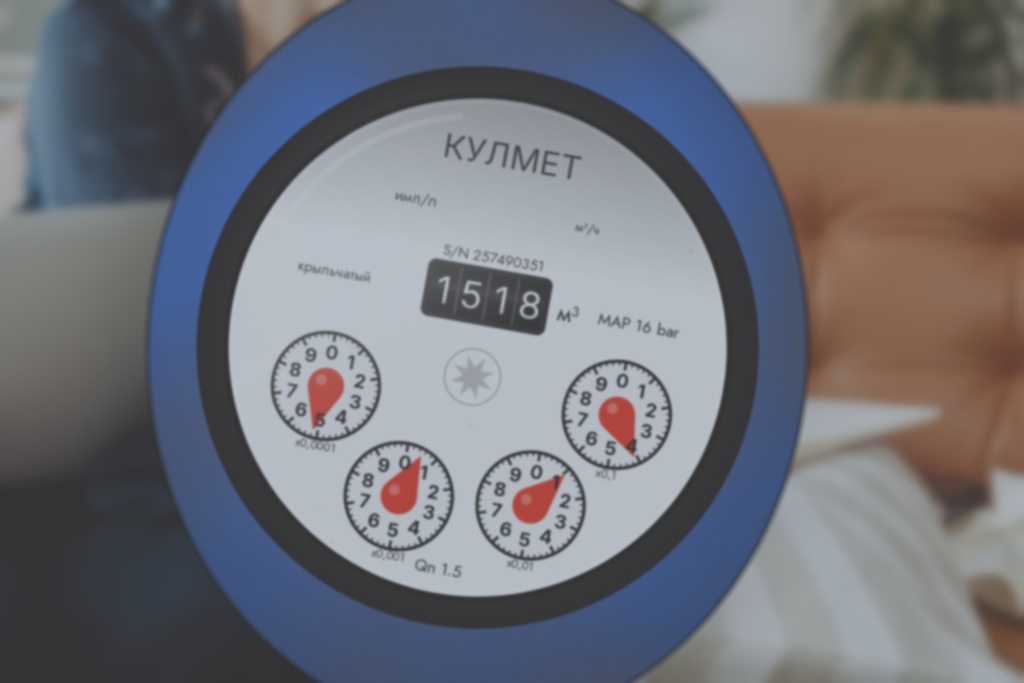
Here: **1518.4105** m³
